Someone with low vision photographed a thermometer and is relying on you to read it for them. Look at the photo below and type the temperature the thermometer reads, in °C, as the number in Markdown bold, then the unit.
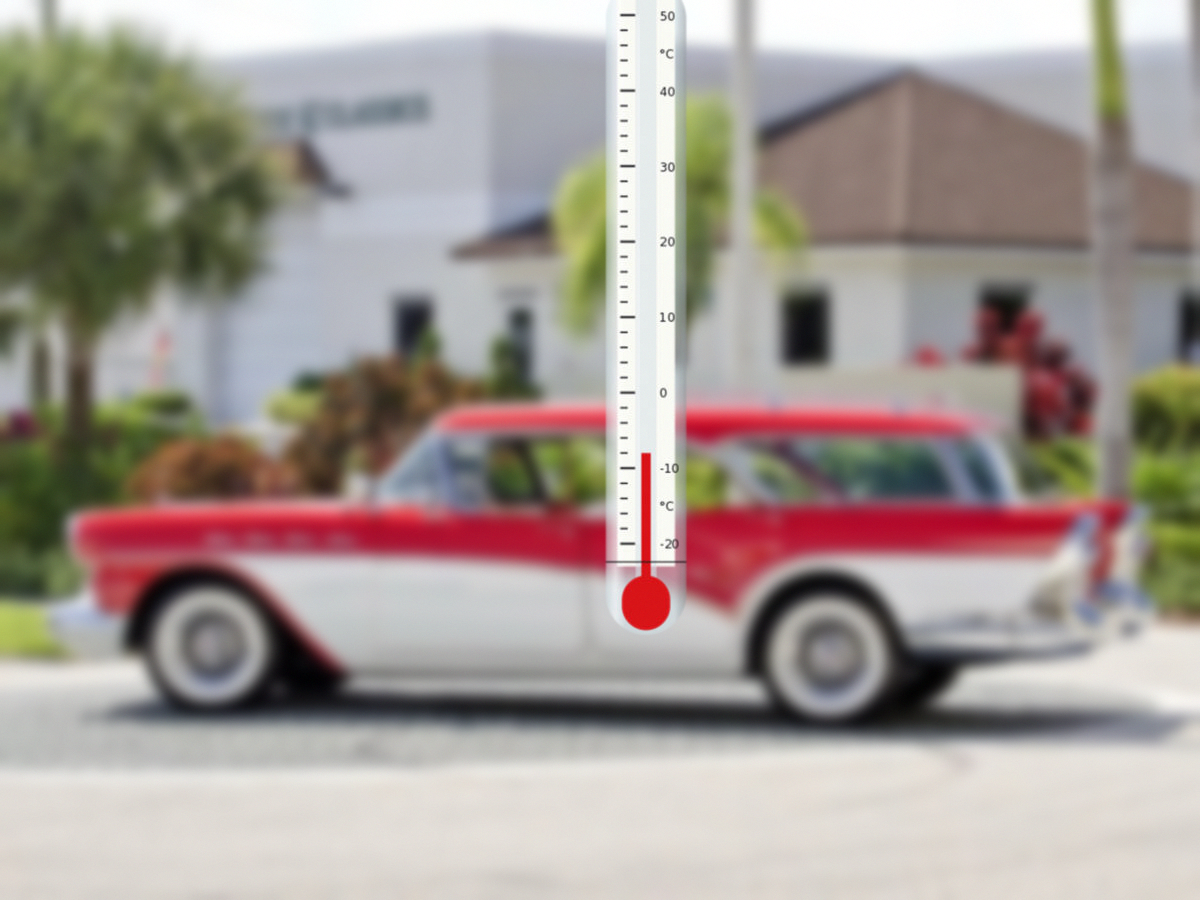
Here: **-8** °C
